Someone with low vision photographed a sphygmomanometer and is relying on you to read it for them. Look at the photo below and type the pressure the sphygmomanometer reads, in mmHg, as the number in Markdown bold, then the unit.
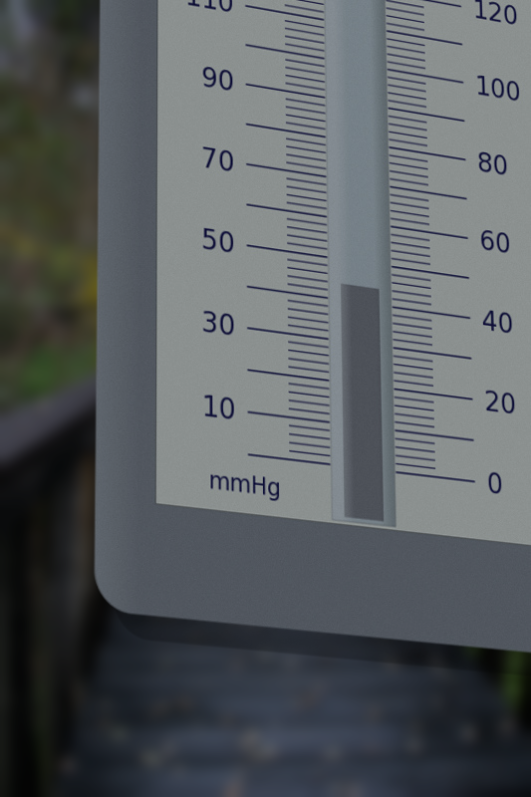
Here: **44** mmHg
